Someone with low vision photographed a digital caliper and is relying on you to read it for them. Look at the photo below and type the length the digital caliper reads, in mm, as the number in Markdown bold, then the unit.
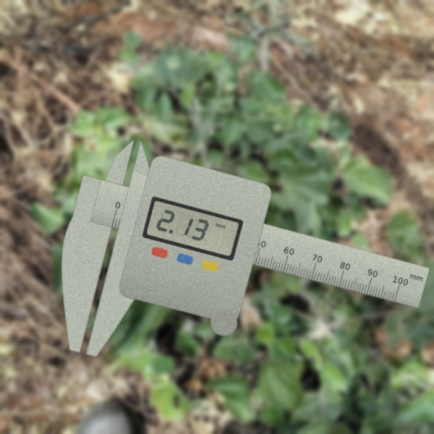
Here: **2.13** mm
